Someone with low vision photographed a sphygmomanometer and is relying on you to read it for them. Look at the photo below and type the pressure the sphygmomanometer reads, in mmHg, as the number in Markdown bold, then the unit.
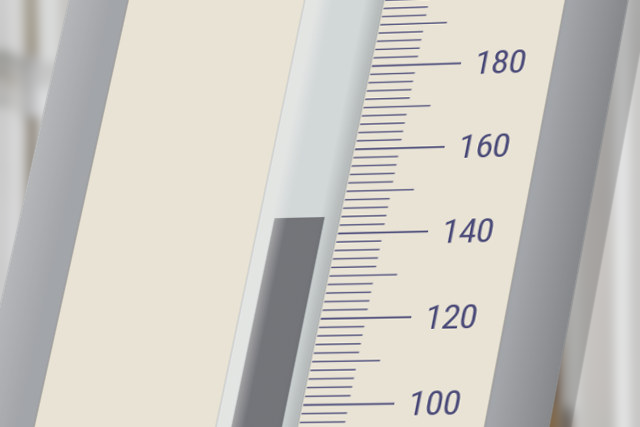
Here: **144** mmHg
